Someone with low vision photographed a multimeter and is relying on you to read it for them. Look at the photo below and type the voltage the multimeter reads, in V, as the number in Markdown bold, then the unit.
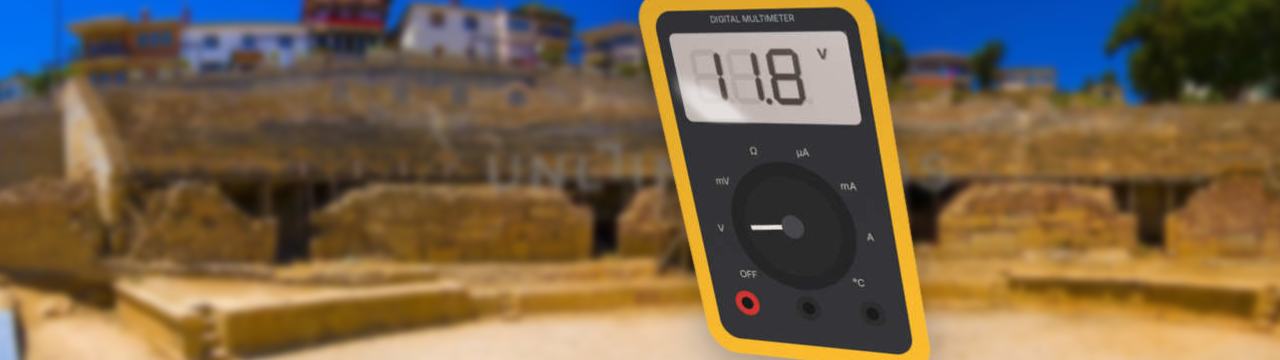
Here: **11.8** V
